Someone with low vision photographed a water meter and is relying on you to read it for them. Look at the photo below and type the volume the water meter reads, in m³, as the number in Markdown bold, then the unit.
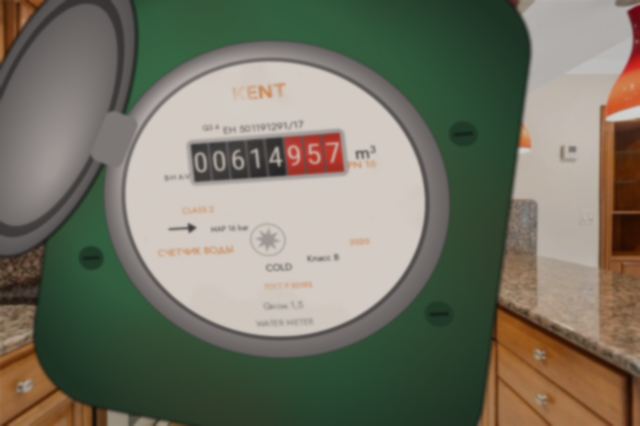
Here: **614.957** m³
